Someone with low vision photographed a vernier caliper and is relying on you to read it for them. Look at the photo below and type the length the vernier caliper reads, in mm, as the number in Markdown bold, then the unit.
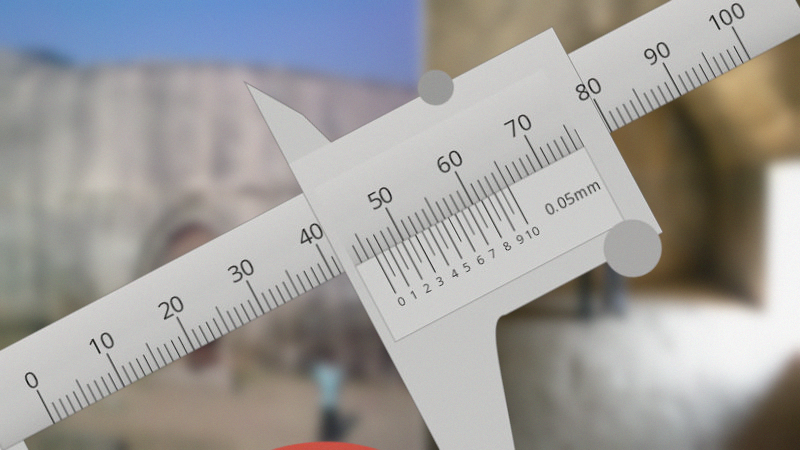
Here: **46.0** mm
